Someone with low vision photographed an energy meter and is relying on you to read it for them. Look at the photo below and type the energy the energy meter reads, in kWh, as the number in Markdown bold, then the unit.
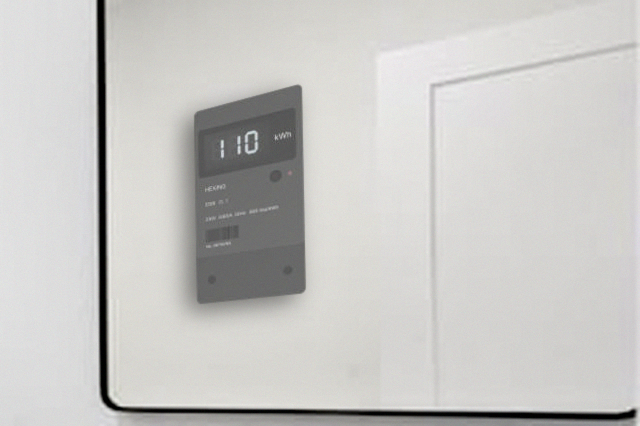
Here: **110** kWh
